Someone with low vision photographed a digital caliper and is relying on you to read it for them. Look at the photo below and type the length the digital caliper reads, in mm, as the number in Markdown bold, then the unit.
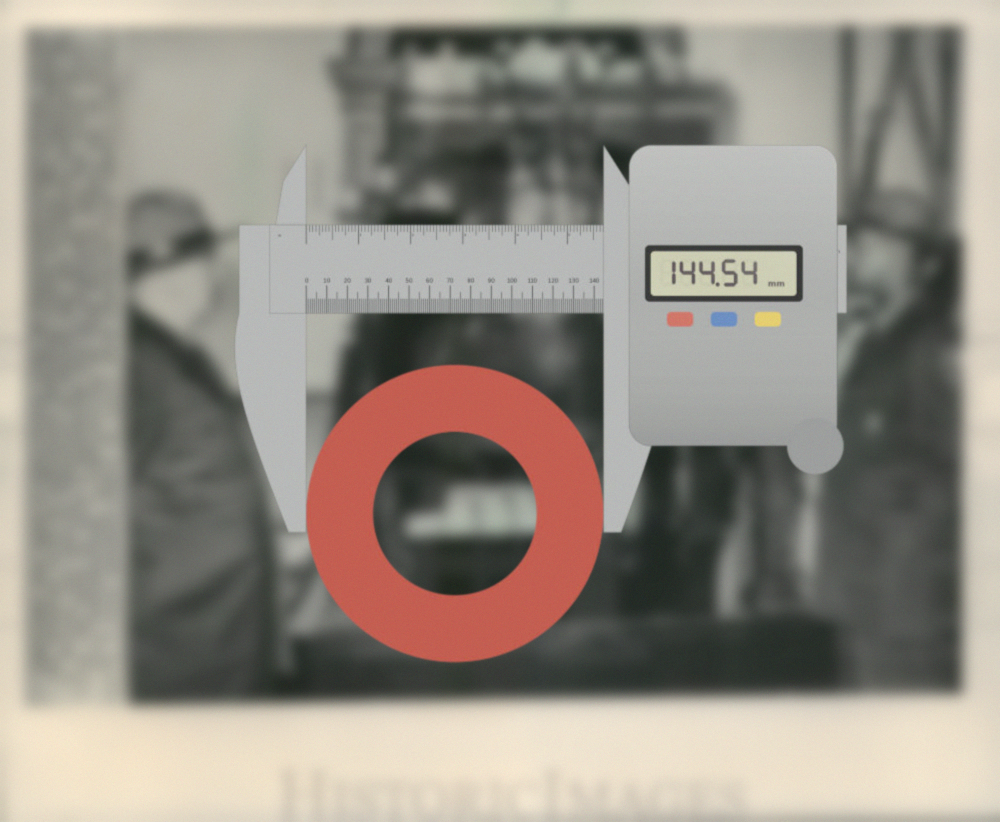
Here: **144.54** mm
